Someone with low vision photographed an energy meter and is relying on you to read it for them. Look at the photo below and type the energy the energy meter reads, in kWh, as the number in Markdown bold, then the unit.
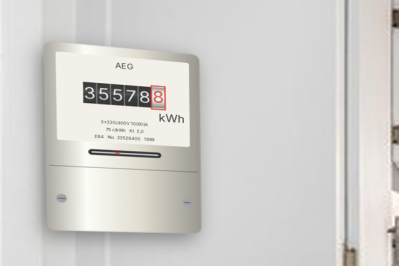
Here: **35578.8** kWh
